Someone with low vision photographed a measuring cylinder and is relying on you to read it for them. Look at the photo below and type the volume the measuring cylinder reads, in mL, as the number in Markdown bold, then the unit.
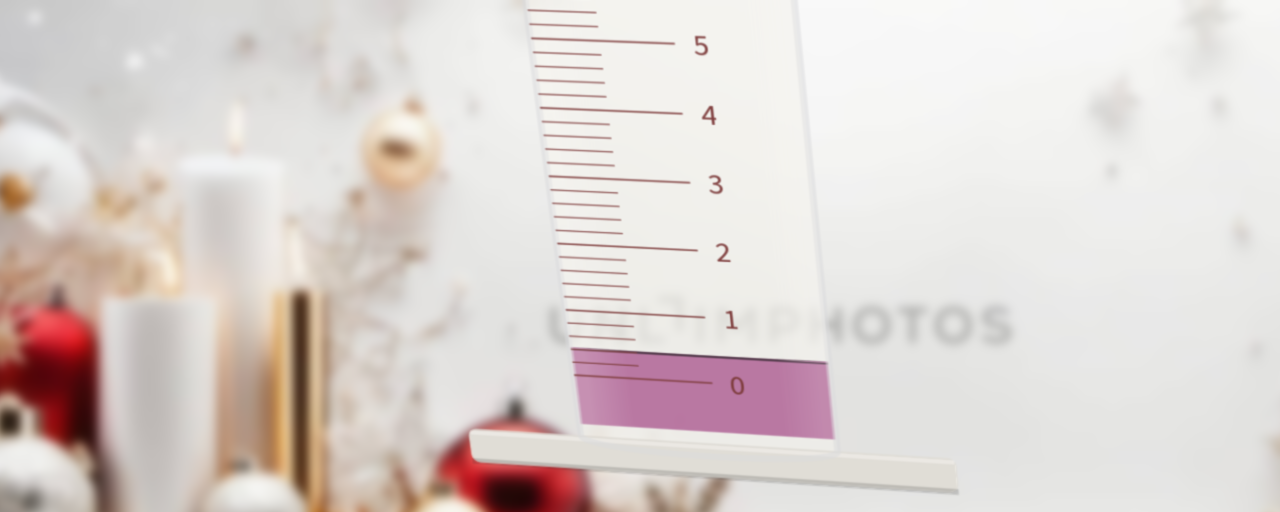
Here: **0.4** mL
